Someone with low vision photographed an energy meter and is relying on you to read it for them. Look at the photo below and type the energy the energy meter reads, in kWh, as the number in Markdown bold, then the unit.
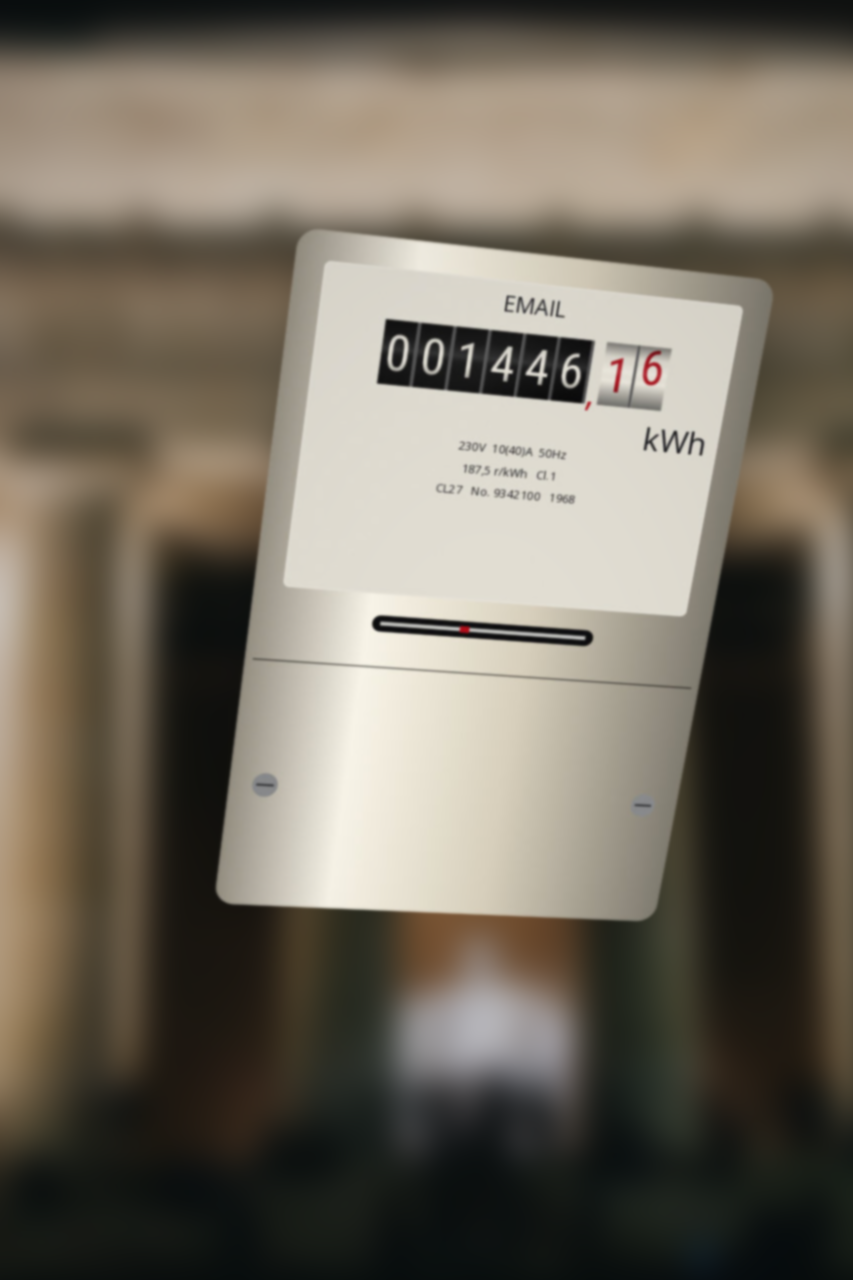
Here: **1446.16** kWh
